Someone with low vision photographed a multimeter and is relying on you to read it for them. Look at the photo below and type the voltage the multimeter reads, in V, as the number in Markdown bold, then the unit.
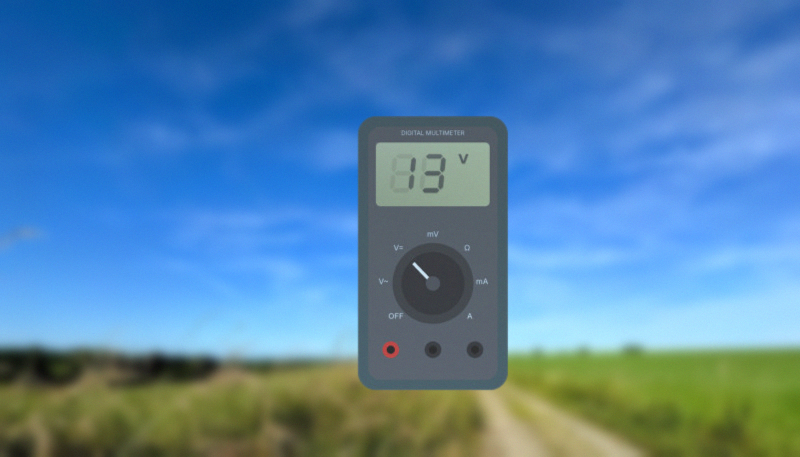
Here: **13** V
